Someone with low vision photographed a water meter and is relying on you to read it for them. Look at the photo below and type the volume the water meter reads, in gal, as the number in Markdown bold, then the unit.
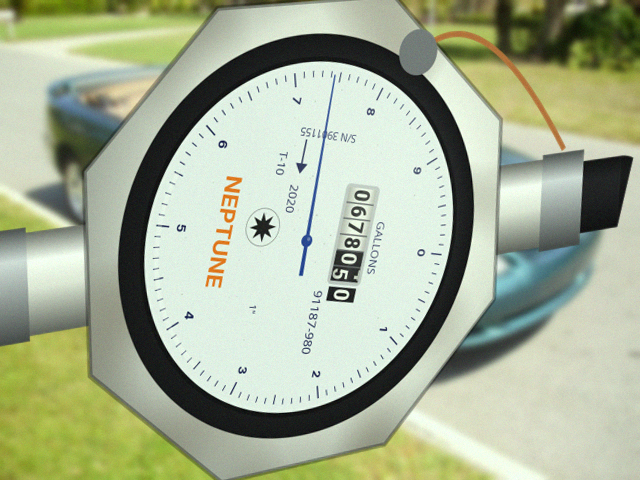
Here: **678047.4** gal
